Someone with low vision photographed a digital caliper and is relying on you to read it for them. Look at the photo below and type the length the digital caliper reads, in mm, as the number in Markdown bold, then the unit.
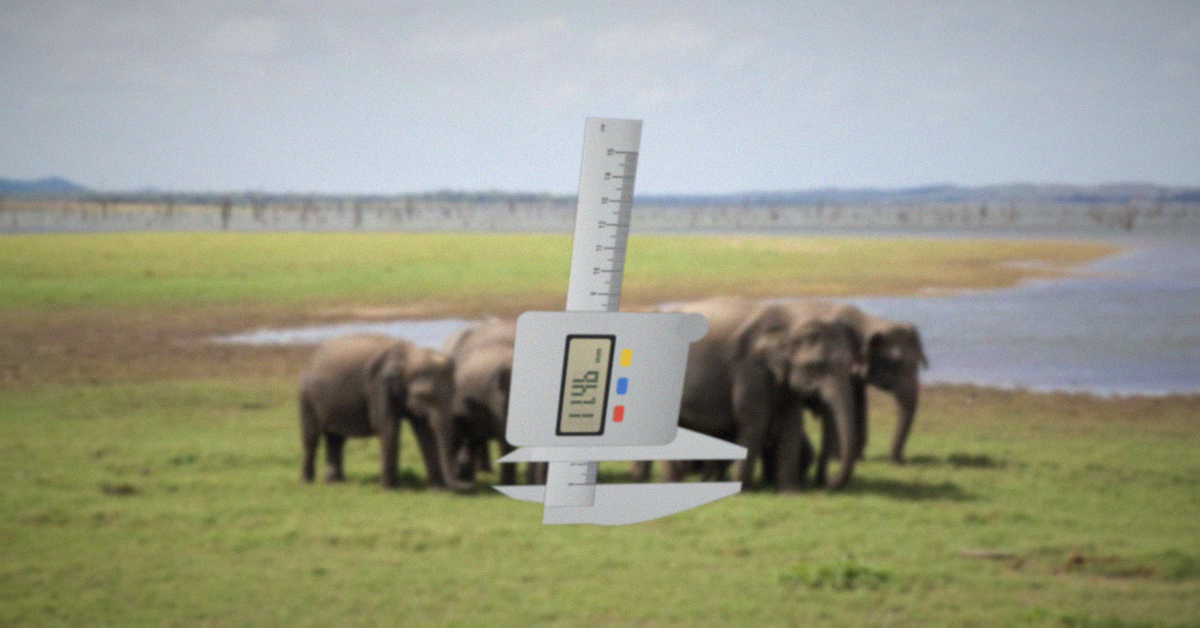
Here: **11.46** mm
